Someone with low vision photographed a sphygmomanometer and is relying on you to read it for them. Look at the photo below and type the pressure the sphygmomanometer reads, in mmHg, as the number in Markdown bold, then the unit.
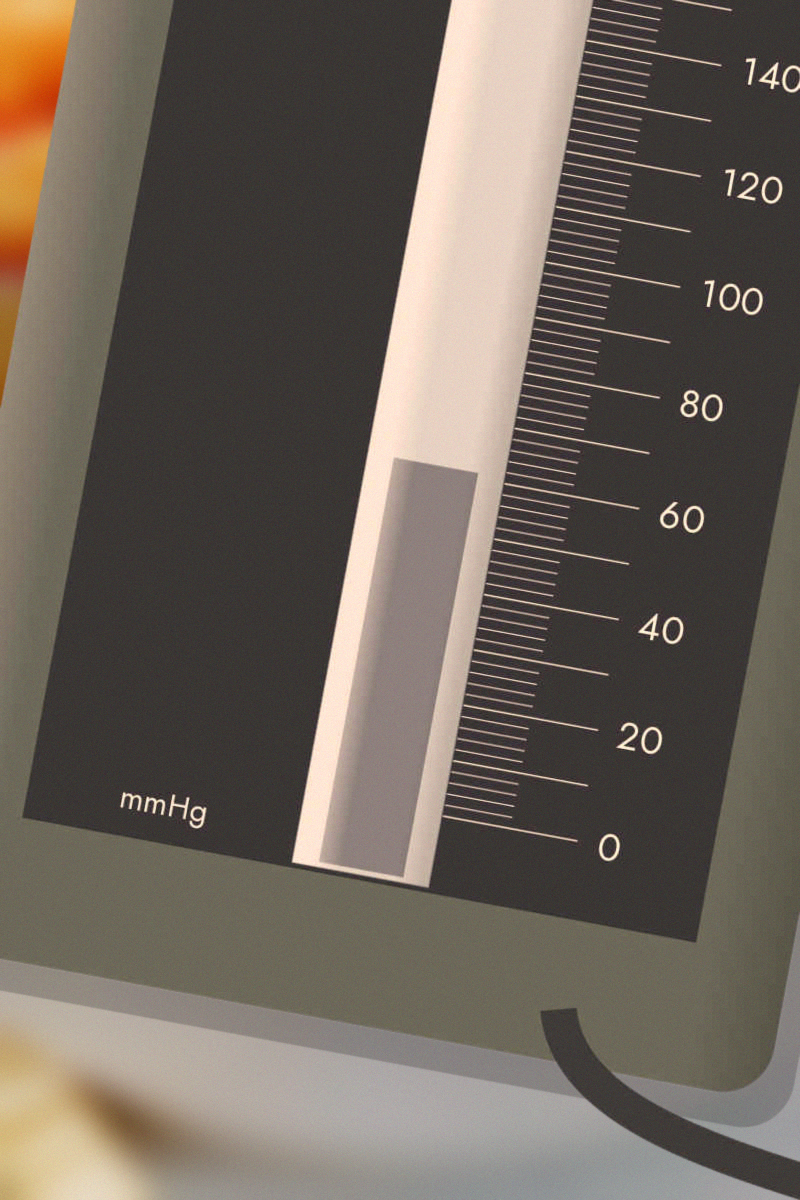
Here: **61** mmHg
